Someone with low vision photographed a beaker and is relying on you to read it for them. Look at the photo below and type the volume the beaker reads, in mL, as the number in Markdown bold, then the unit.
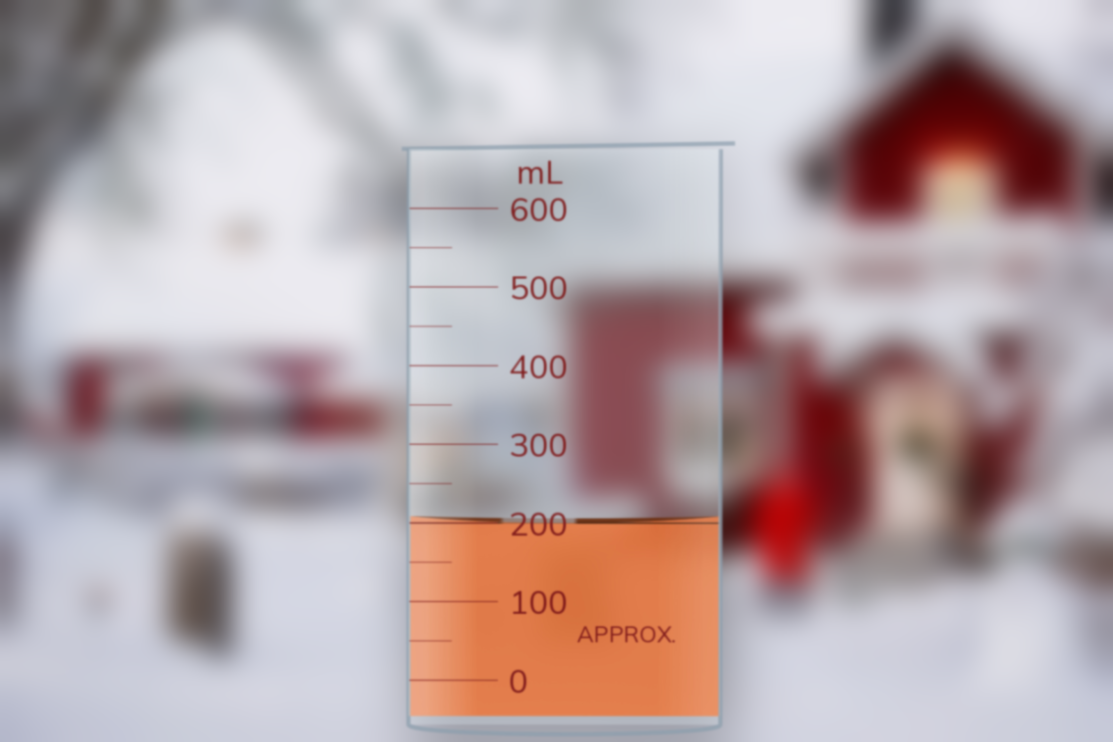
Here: **200** mL
